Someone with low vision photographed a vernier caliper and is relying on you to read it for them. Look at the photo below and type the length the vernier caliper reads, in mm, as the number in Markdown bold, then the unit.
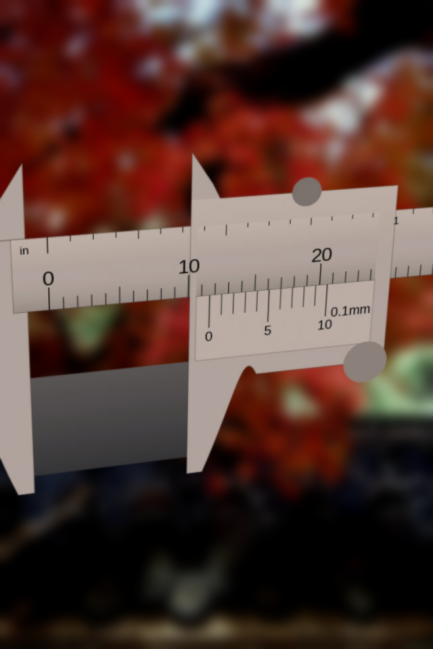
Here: **11.6** mm
